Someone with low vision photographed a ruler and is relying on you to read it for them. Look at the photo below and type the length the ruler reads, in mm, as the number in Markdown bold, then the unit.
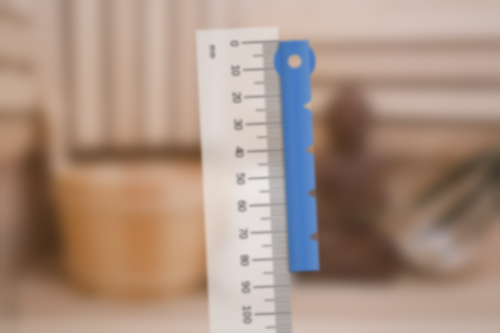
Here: **85** mm
